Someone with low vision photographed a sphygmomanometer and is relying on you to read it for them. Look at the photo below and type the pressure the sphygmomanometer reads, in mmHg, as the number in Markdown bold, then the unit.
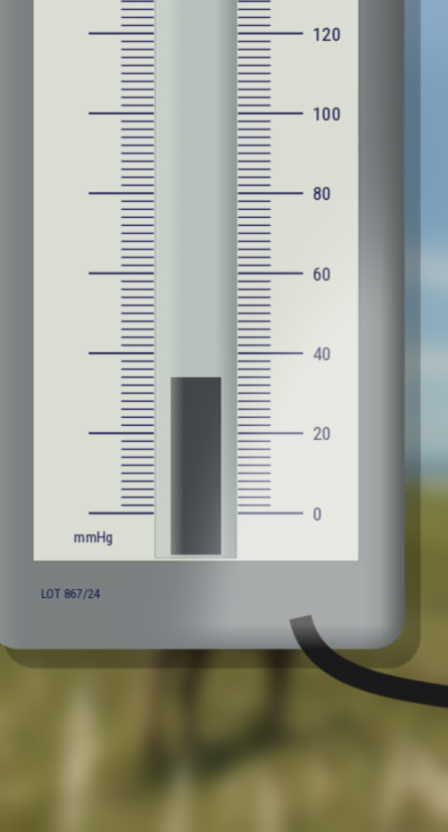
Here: **34** mmHg
